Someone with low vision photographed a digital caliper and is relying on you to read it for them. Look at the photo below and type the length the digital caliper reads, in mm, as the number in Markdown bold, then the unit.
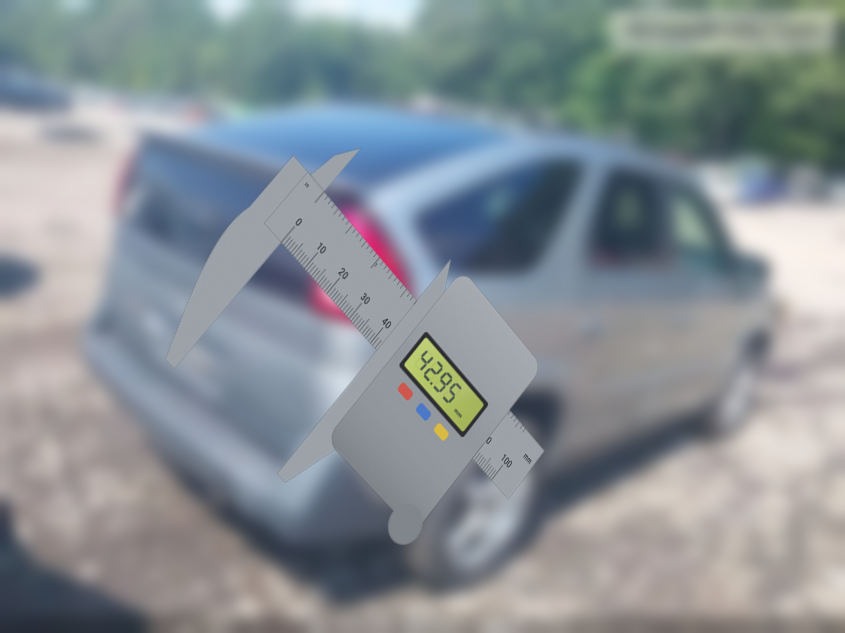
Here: **42.95** mm
